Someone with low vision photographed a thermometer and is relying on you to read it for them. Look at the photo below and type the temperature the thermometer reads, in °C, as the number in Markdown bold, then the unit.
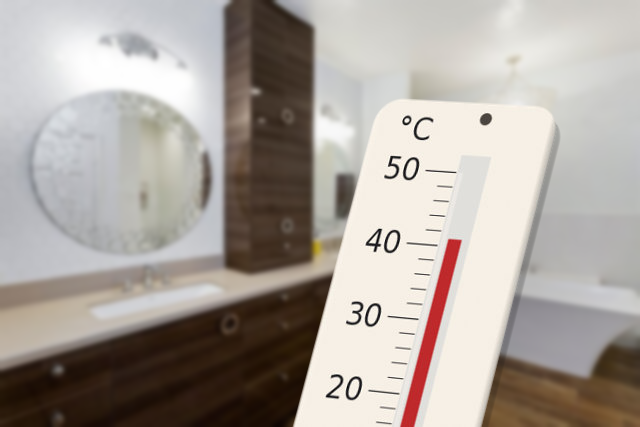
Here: **41** °C
